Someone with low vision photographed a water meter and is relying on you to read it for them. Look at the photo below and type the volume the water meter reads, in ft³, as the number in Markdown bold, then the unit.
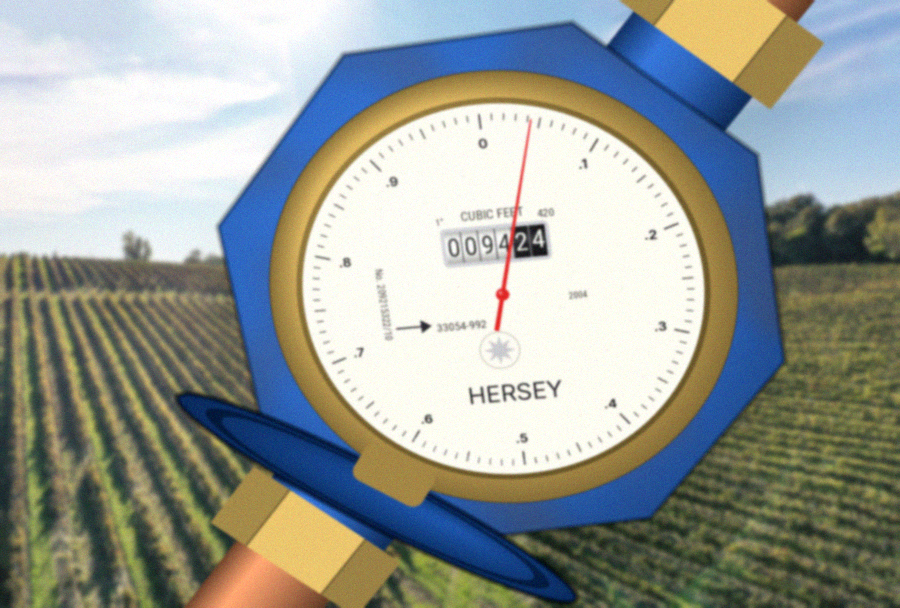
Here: **9424.04** ft³
